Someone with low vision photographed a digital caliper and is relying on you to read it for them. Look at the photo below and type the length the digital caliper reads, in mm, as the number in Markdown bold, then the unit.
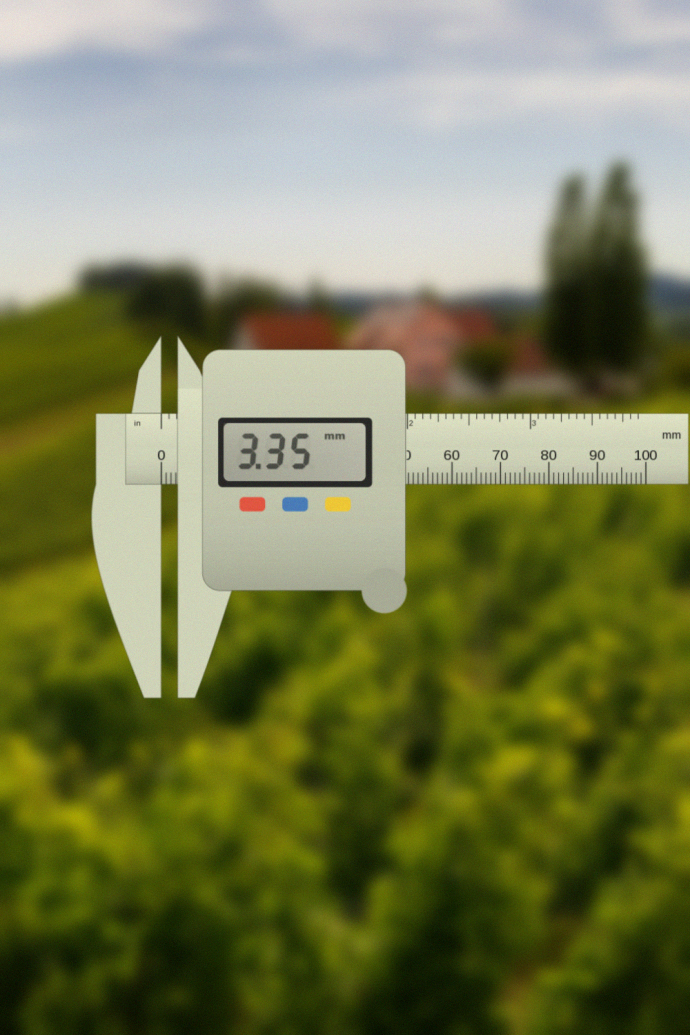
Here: **3.35** mm
